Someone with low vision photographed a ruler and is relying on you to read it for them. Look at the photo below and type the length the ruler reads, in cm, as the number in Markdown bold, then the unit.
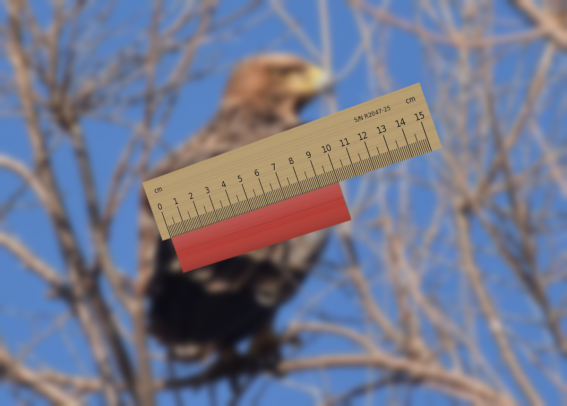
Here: **10** cm
